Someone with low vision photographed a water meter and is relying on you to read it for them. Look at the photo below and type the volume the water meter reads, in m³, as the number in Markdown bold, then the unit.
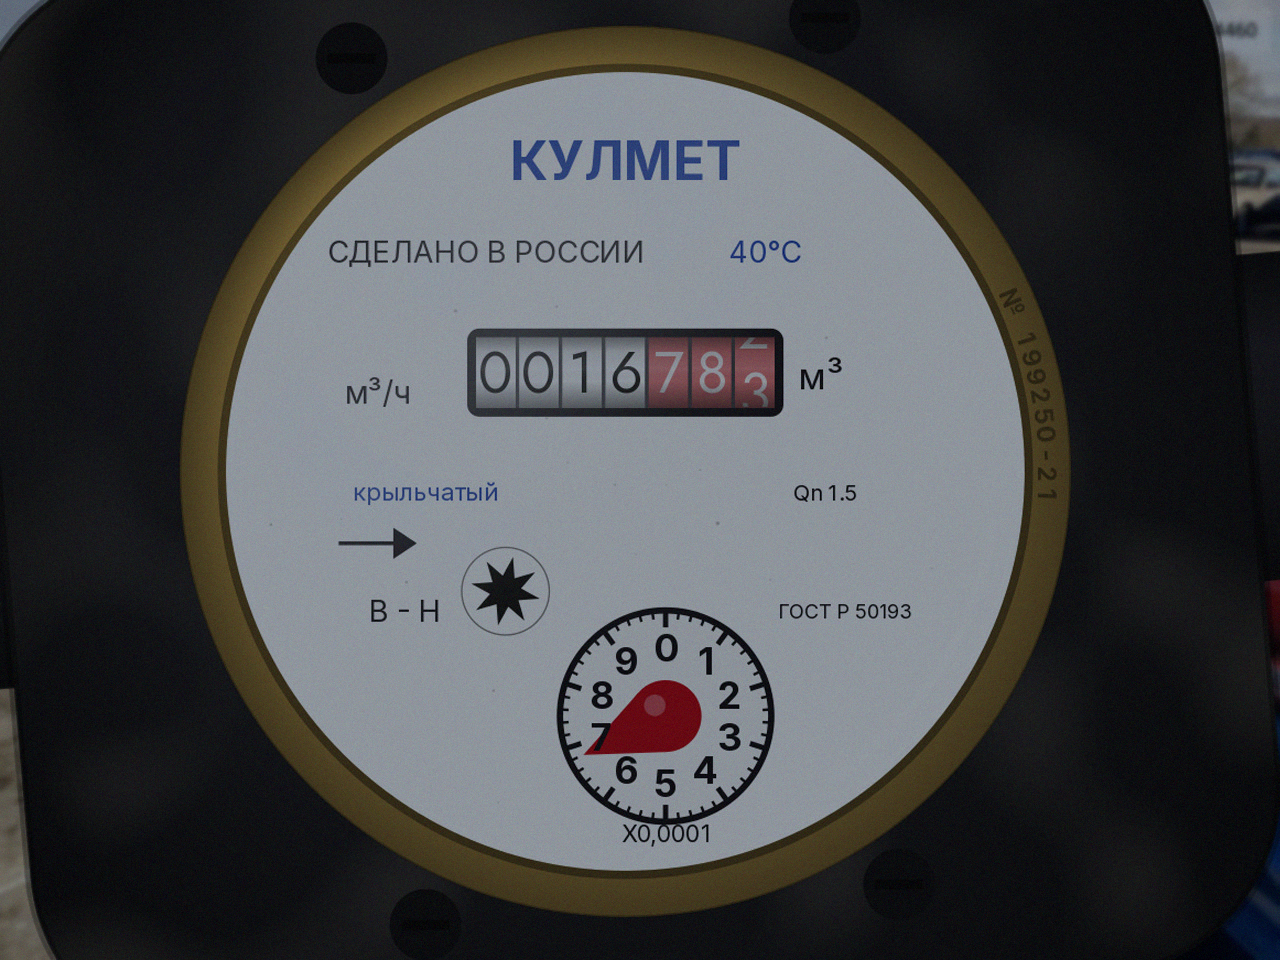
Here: **16.7826** m³
